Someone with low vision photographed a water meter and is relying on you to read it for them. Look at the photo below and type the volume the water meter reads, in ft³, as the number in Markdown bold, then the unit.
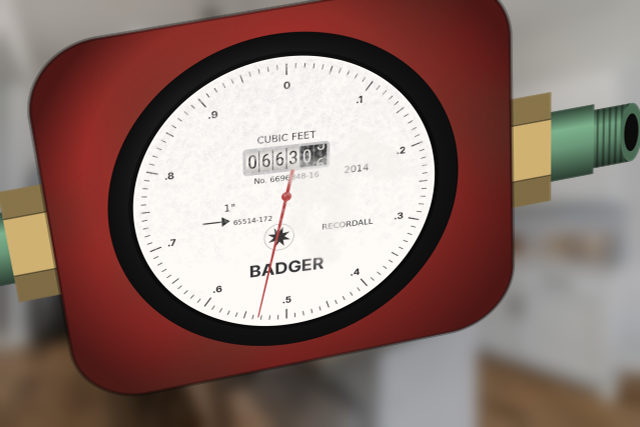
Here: **66305.53** ft³
